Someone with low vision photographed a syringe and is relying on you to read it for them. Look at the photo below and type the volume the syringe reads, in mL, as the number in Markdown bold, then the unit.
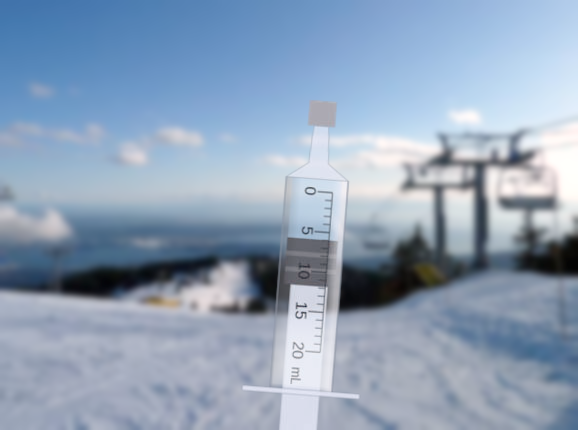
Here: **6** mL
